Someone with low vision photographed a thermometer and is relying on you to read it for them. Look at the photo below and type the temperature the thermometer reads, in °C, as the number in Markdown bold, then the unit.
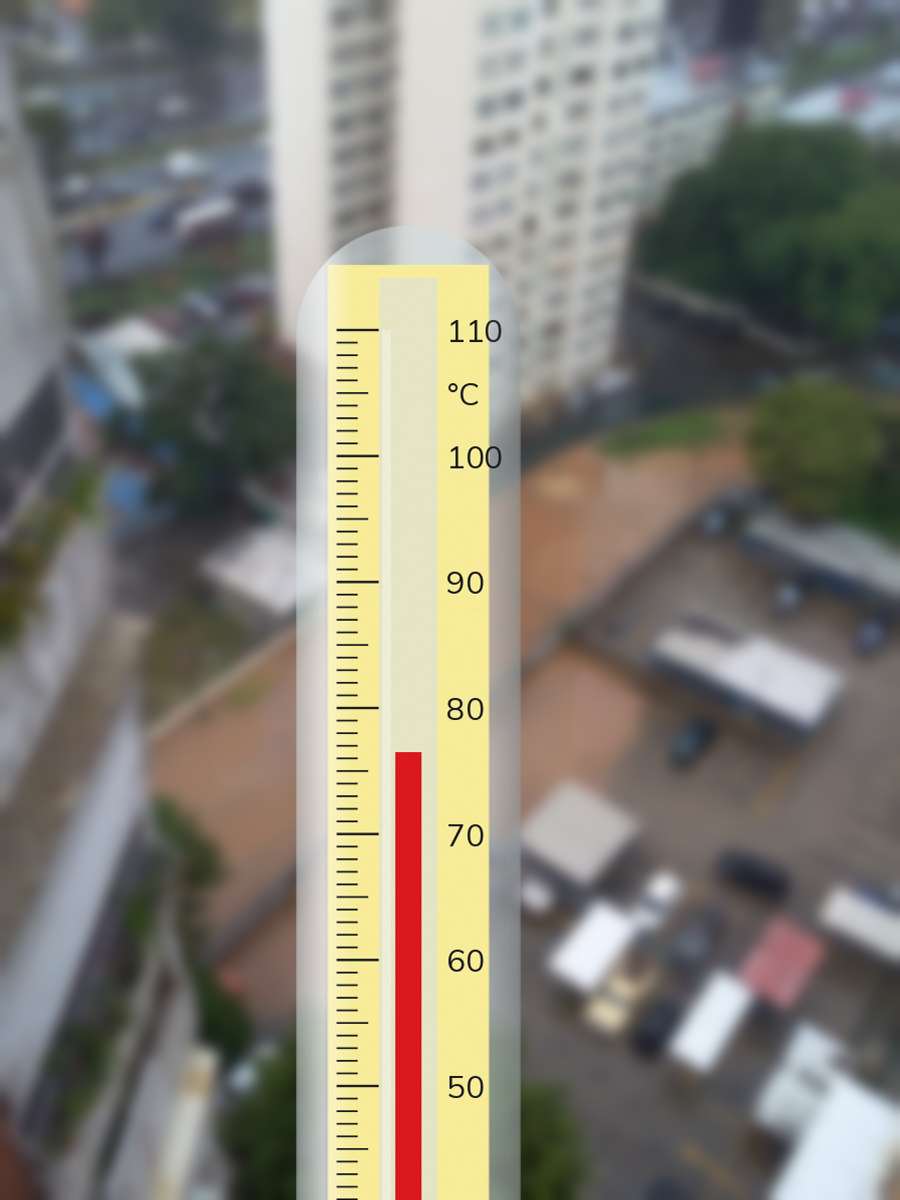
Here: **76.5** °C
